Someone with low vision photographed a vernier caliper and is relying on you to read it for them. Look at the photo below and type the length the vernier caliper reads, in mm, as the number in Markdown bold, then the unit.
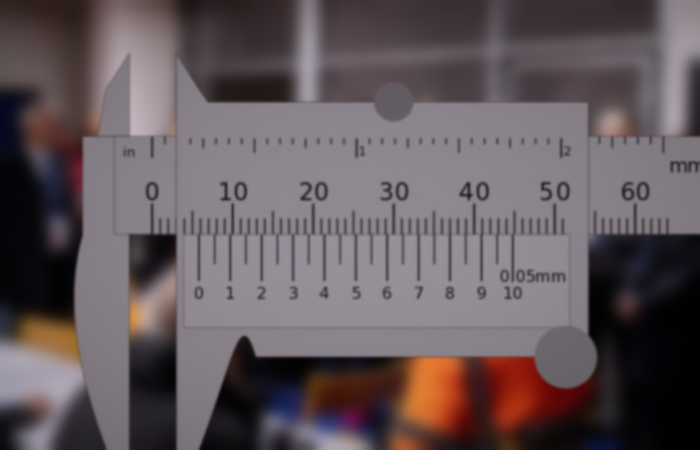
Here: **5.8** mm
